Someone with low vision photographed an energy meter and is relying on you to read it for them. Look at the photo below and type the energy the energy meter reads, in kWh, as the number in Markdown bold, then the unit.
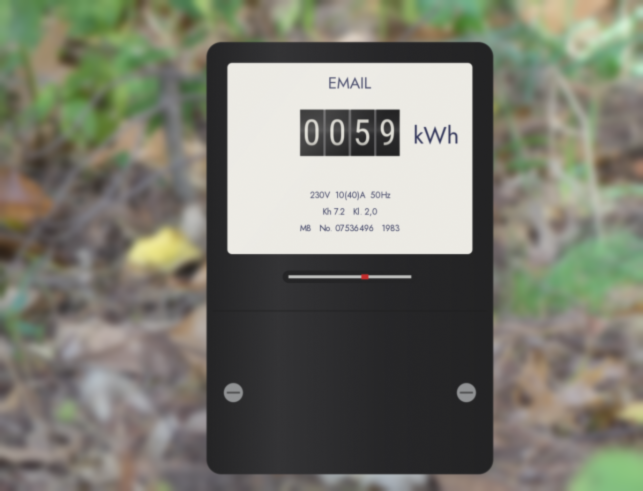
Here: **59** kWh
